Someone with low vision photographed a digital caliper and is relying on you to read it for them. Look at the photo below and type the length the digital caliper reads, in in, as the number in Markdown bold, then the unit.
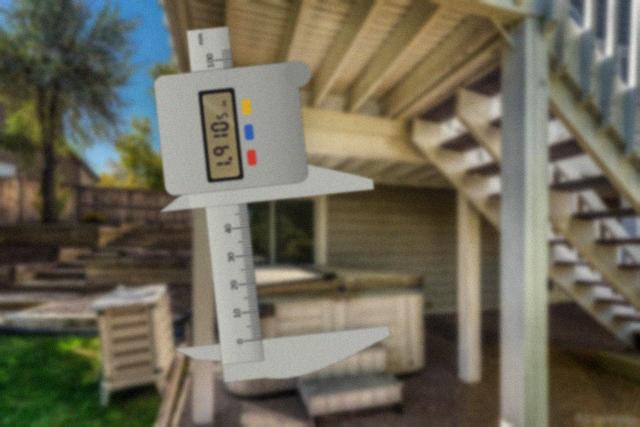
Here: **1.9105** in
